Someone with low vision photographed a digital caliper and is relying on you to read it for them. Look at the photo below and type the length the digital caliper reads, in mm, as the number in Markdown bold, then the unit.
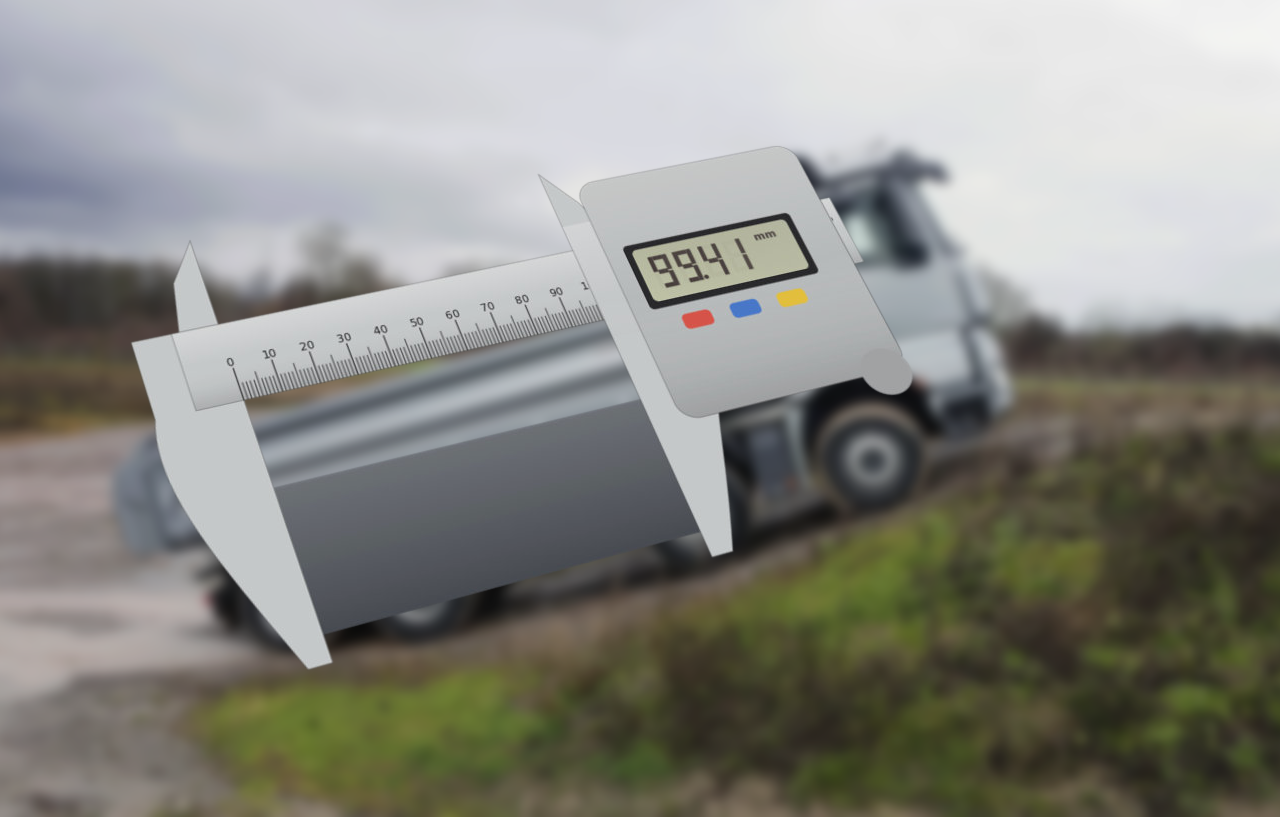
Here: **99.41** mm
